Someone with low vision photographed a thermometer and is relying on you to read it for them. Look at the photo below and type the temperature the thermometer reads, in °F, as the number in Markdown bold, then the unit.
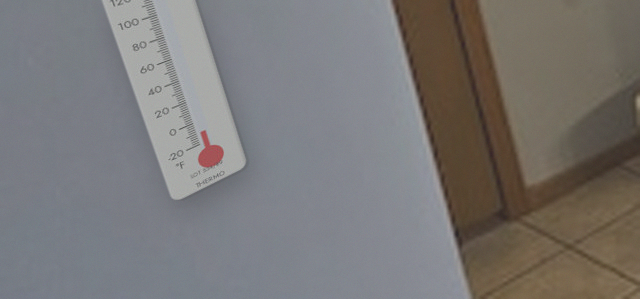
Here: **-10** °F
